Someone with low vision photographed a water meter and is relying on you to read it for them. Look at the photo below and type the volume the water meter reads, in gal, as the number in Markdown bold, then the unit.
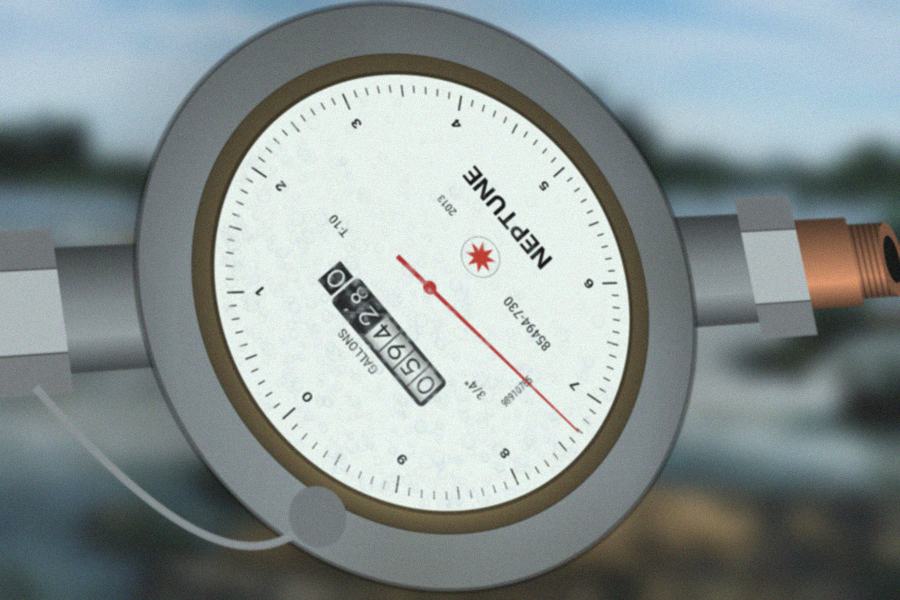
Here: **594277.3** gal
